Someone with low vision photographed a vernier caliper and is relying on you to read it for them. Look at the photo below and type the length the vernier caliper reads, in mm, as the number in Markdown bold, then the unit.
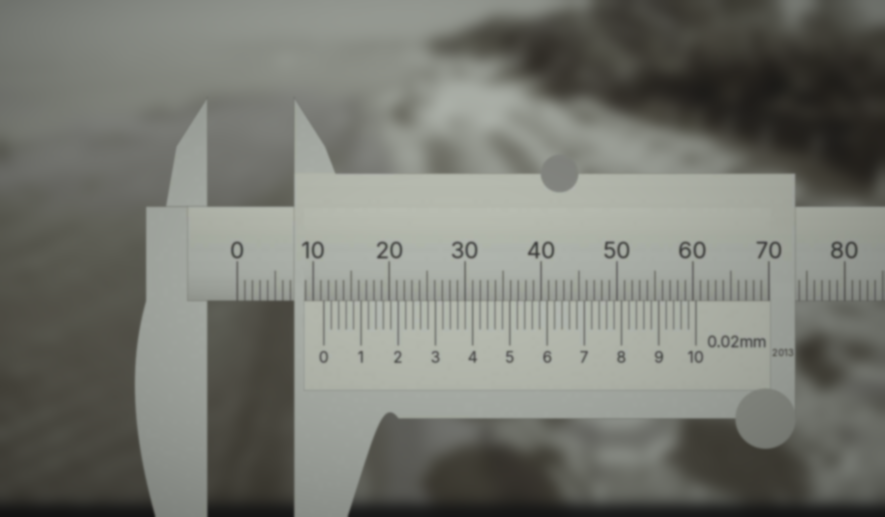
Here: **11.4** mm
